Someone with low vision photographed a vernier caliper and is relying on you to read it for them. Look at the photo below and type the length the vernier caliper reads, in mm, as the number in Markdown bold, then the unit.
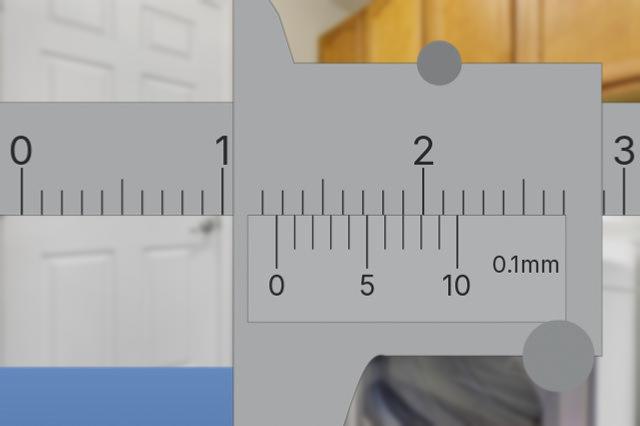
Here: **12.7** mm
